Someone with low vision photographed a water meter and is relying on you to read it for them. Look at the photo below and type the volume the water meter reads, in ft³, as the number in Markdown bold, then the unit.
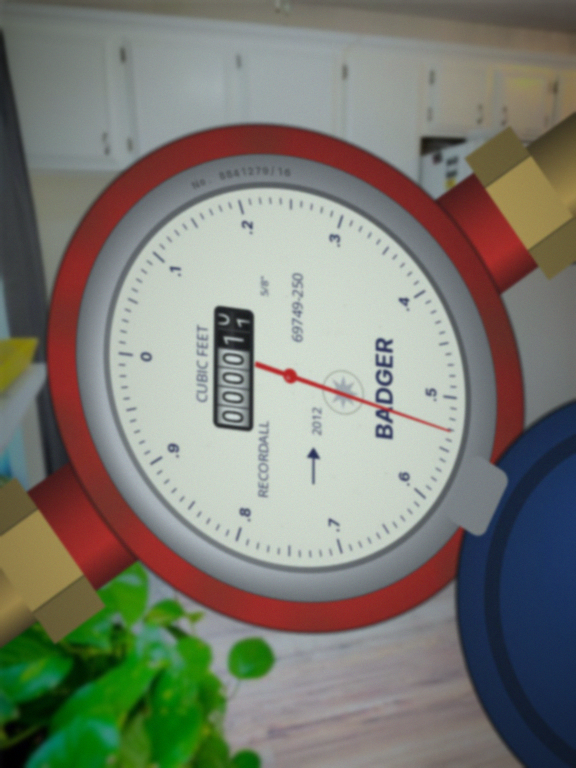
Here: **10.53** ft³
